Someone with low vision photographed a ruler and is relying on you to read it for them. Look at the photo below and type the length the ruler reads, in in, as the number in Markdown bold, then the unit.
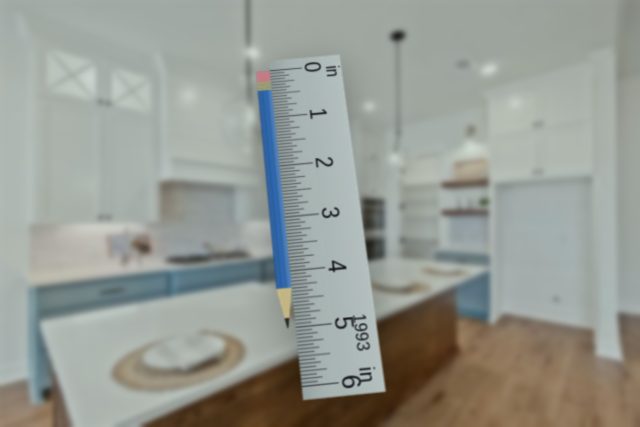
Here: **5** in
